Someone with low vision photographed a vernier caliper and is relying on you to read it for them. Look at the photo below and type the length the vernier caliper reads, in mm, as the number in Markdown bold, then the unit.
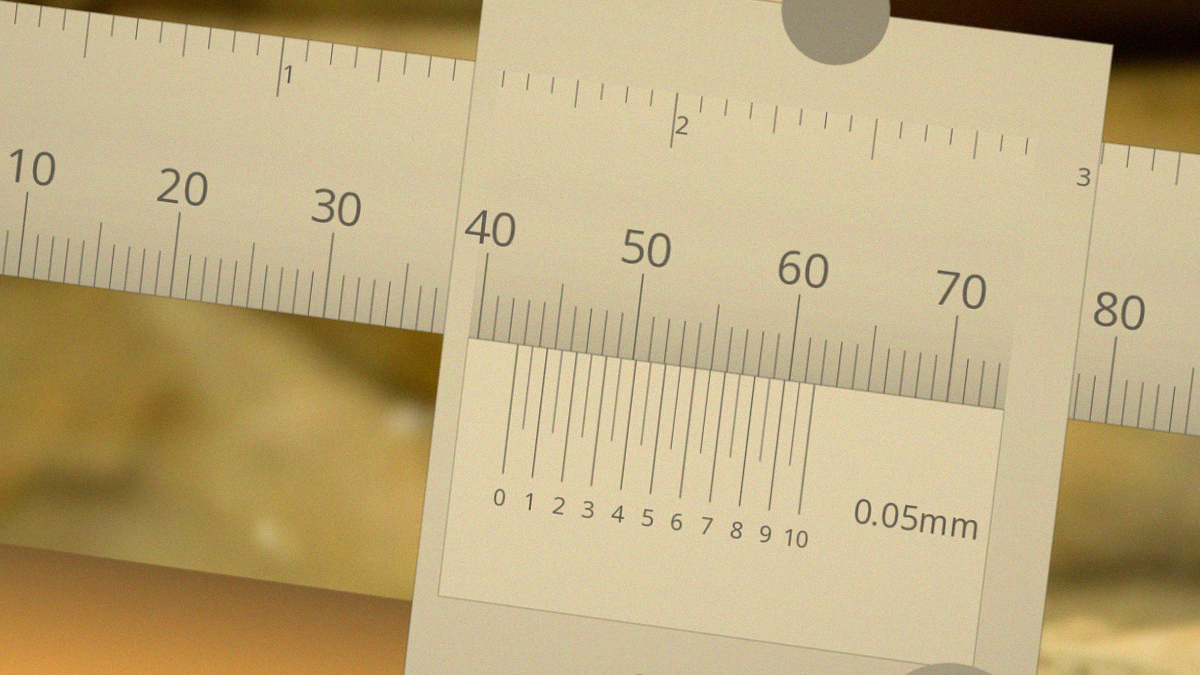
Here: **42.6** mm
